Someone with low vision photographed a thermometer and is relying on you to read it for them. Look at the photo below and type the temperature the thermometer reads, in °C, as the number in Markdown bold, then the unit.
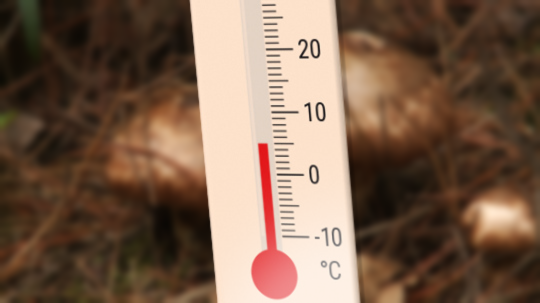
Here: **5** °C
